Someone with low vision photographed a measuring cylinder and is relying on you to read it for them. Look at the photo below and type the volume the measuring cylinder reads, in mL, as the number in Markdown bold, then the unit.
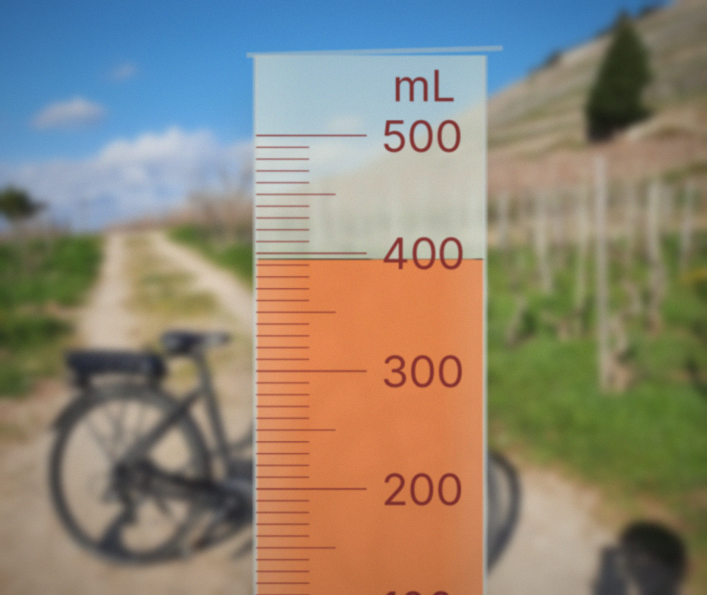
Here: **395** mL
